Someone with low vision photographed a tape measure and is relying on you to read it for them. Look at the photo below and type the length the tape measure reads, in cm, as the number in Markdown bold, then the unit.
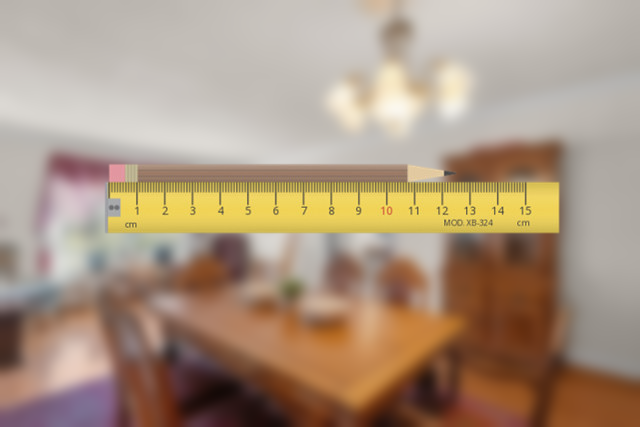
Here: **12.5** cm
